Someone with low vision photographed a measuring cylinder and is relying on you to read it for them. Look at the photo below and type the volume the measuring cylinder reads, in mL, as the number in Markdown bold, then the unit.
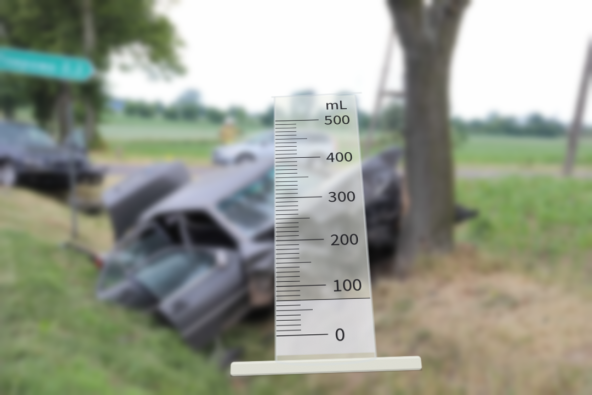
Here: **70** mL
